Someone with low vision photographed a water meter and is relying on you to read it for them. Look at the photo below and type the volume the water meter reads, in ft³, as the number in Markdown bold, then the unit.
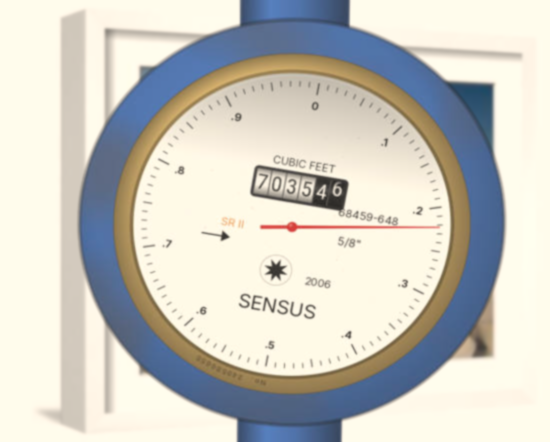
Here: **703546.22** ft³
